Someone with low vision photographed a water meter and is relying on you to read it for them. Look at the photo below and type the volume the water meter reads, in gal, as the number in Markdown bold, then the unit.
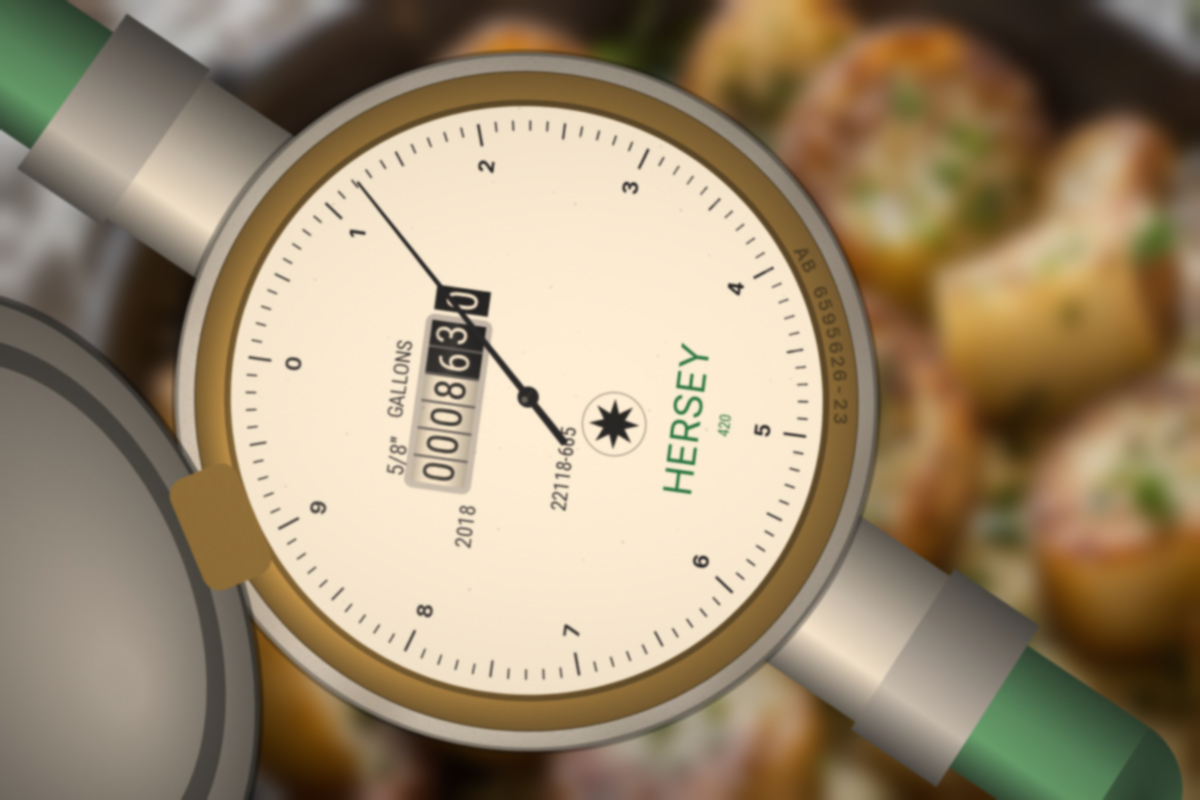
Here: **8631.2** gal
